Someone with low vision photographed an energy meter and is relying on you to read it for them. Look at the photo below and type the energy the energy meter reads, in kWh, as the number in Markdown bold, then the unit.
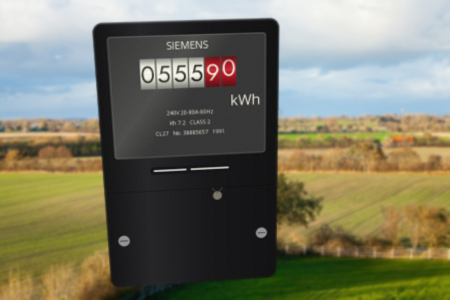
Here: **555.90** kWh
